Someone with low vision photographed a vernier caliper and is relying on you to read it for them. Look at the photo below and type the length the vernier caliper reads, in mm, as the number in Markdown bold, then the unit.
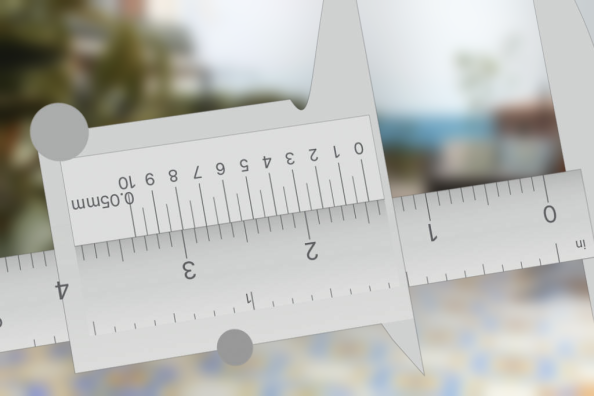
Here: **14.7** mm
